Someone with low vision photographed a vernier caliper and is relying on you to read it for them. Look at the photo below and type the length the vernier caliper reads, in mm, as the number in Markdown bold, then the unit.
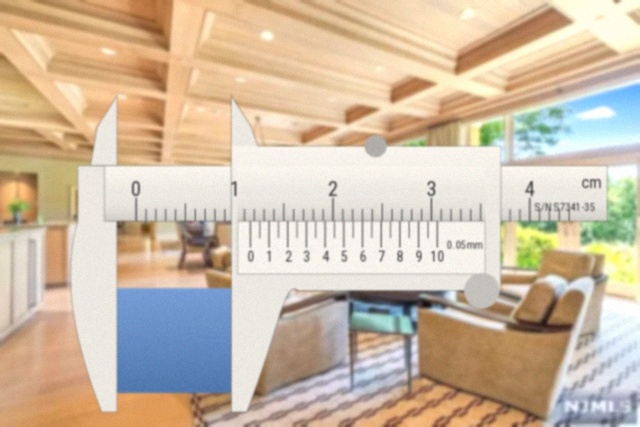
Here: **11.6** mm
